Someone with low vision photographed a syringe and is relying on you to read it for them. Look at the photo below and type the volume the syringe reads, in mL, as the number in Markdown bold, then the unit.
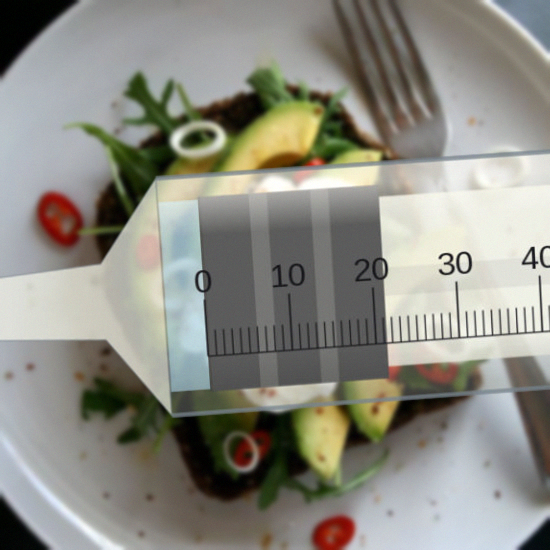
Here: **0** mL
